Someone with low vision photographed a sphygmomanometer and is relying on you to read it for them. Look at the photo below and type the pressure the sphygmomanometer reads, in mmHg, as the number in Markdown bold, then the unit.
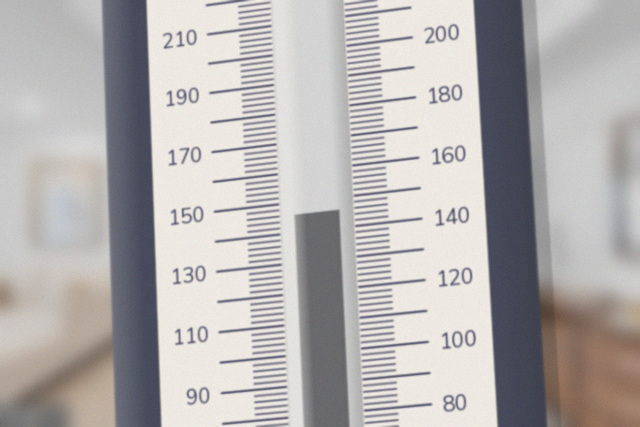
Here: **146** mmHg
